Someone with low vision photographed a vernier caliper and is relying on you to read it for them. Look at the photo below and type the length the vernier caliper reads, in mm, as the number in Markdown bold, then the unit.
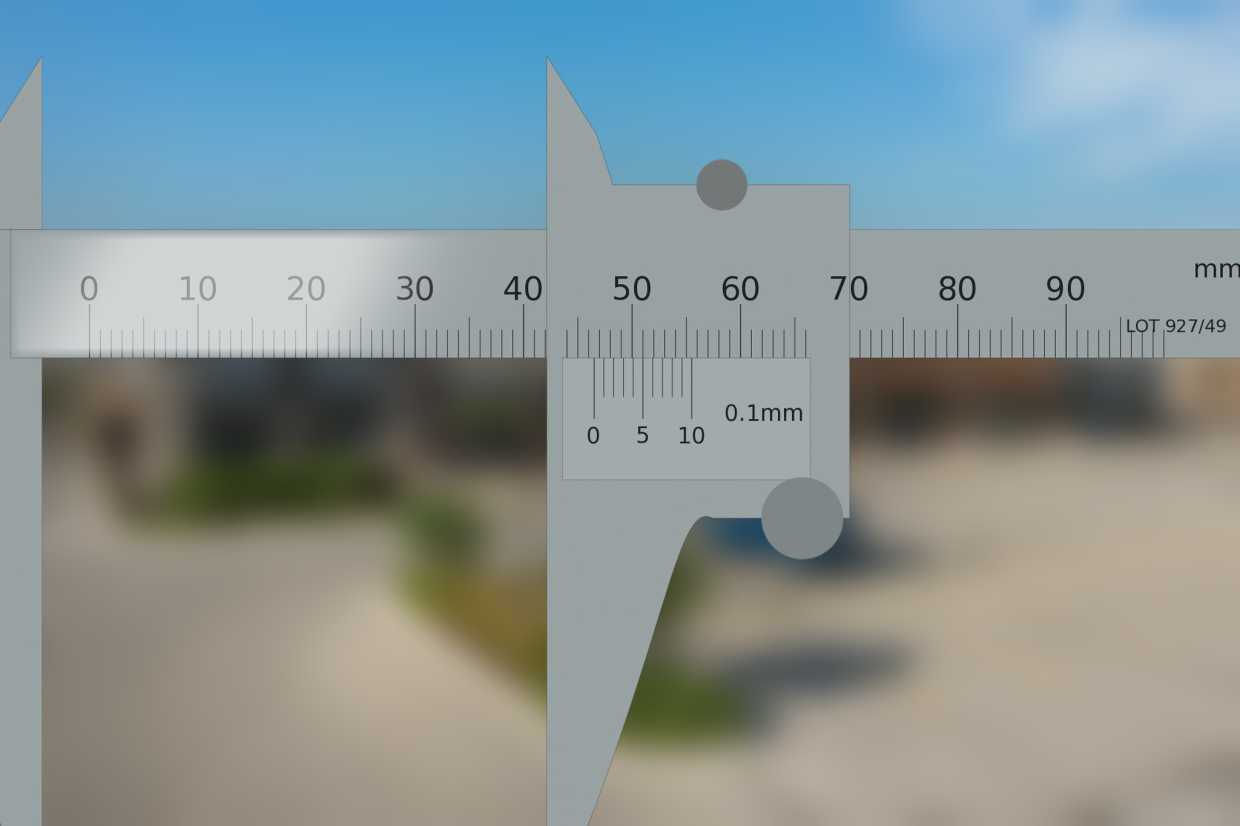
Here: **46.5** mm
